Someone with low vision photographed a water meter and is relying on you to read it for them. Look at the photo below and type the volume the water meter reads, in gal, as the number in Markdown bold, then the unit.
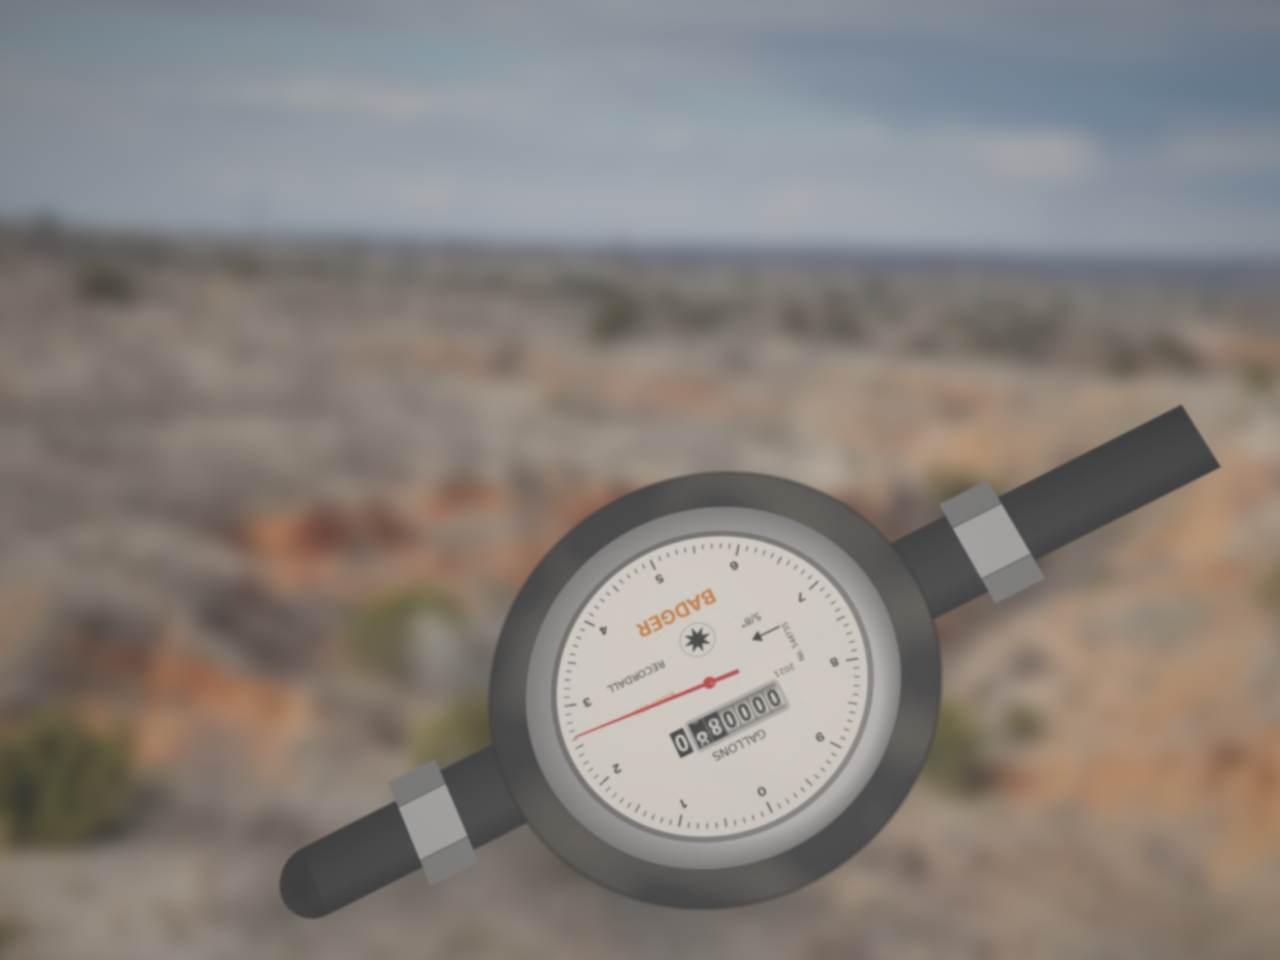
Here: **882.6** gal
